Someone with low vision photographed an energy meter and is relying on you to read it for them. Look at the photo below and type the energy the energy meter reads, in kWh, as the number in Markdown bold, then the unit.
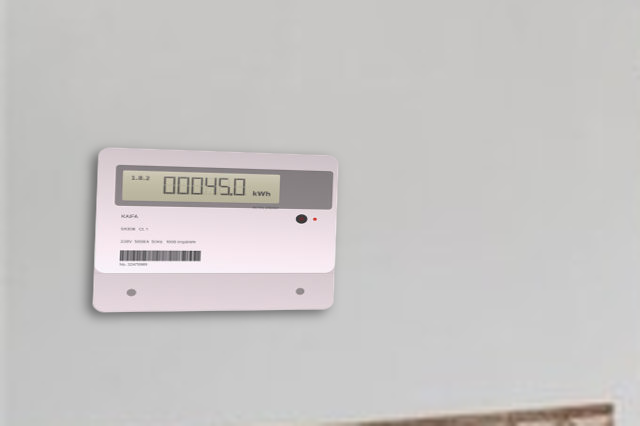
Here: **45.0** kWh
